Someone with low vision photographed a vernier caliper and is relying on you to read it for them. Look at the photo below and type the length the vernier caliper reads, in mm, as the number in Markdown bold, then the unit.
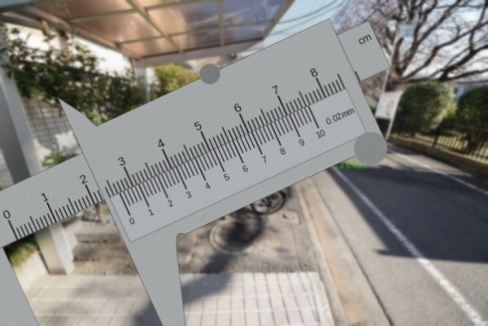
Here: **26.5** mm
